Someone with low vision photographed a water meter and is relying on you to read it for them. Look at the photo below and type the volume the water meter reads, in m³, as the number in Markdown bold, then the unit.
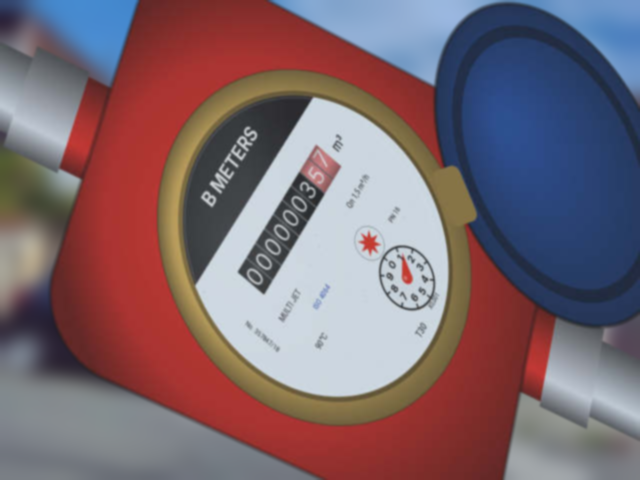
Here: **3.571** m³
